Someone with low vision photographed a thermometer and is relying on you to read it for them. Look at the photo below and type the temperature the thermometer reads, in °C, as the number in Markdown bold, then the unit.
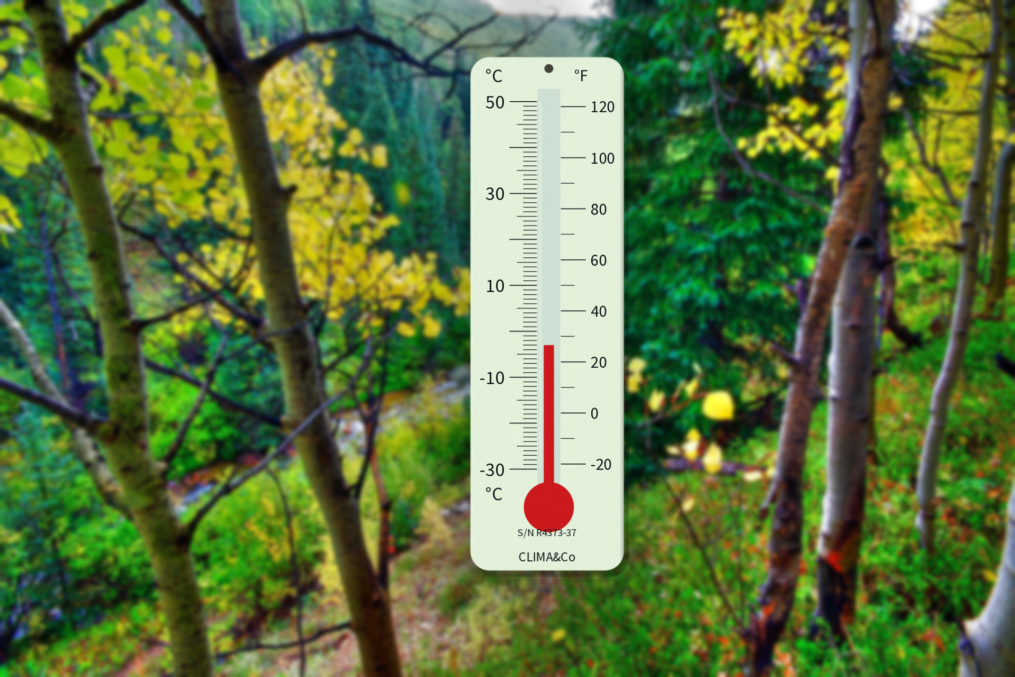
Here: **-3** °C
